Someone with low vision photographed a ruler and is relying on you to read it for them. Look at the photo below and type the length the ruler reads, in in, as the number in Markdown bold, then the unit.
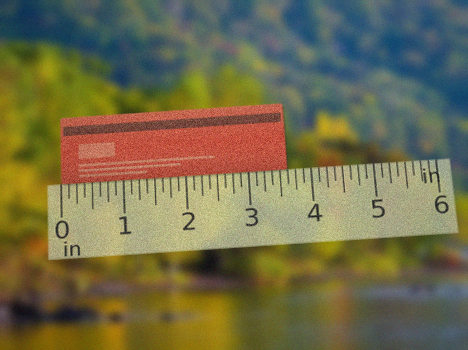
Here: **3.625** in
